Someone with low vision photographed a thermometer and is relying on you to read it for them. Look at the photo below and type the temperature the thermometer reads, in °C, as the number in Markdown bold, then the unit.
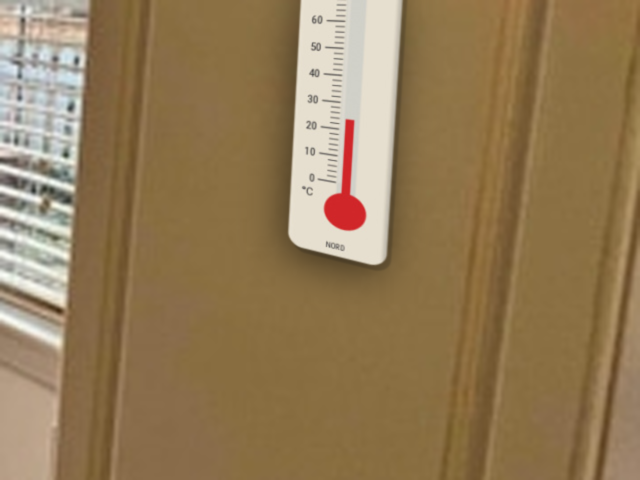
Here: **24** °C
